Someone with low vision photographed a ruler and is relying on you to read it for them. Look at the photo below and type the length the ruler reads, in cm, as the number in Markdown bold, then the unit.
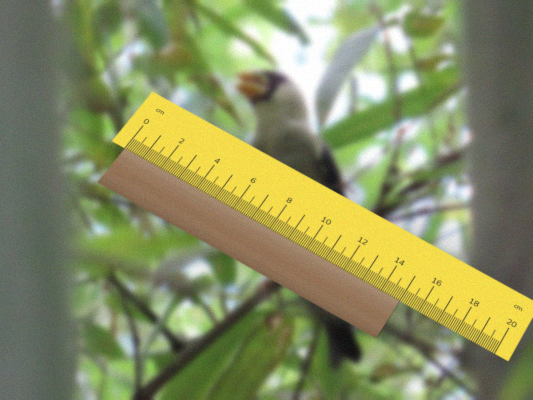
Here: **15** cm
